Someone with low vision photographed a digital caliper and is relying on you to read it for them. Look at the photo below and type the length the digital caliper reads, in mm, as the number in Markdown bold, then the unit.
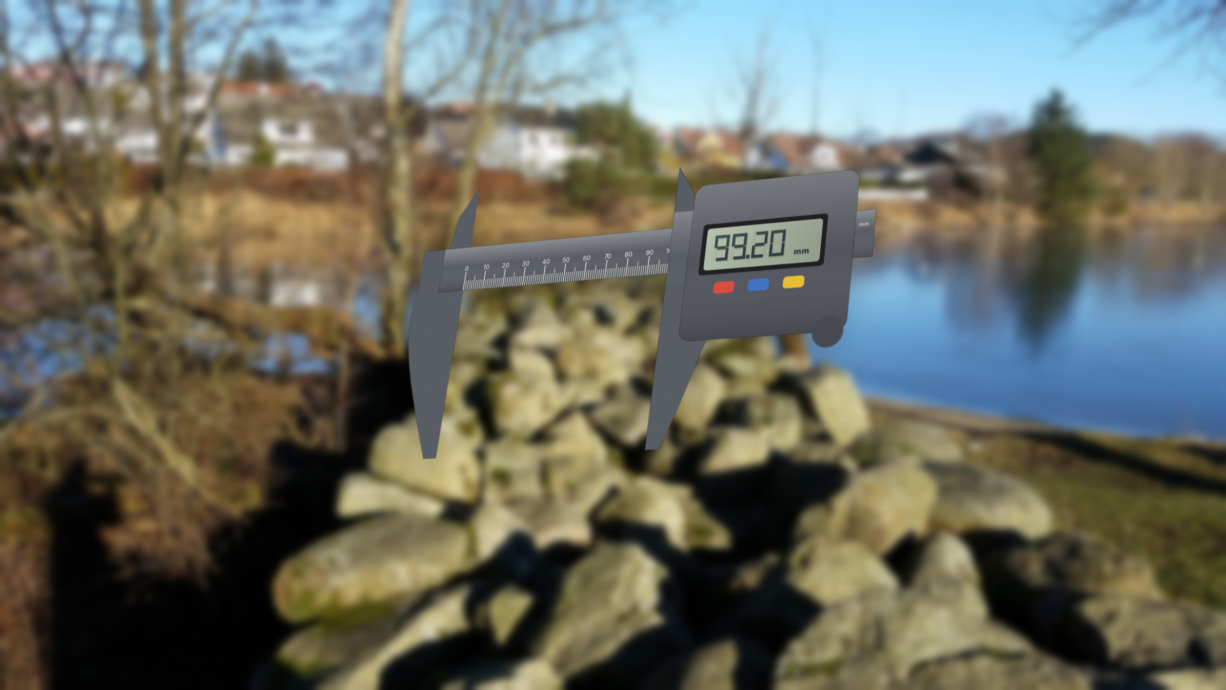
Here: **99.20** mm
